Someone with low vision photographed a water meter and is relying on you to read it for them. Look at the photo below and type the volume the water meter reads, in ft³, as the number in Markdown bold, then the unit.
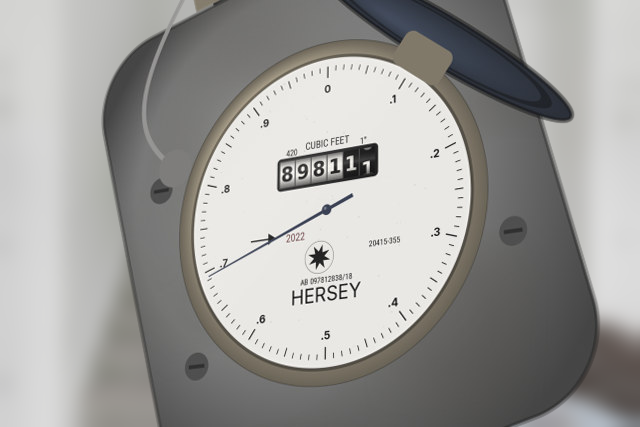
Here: **898110.69** ft³
